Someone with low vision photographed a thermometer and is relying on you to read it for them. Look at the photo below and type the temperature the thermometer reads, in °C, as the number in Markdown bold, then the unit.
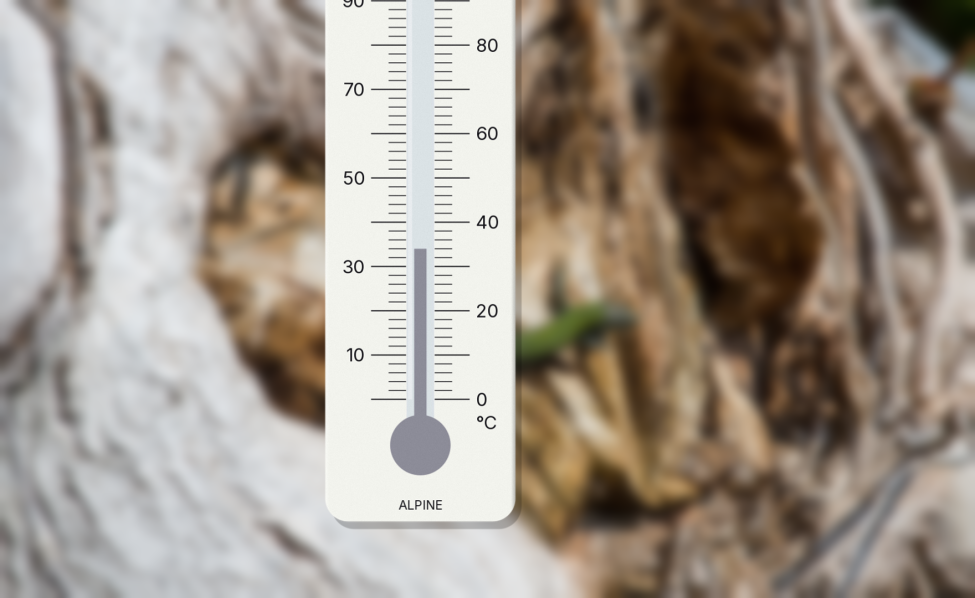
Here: **34** °C
